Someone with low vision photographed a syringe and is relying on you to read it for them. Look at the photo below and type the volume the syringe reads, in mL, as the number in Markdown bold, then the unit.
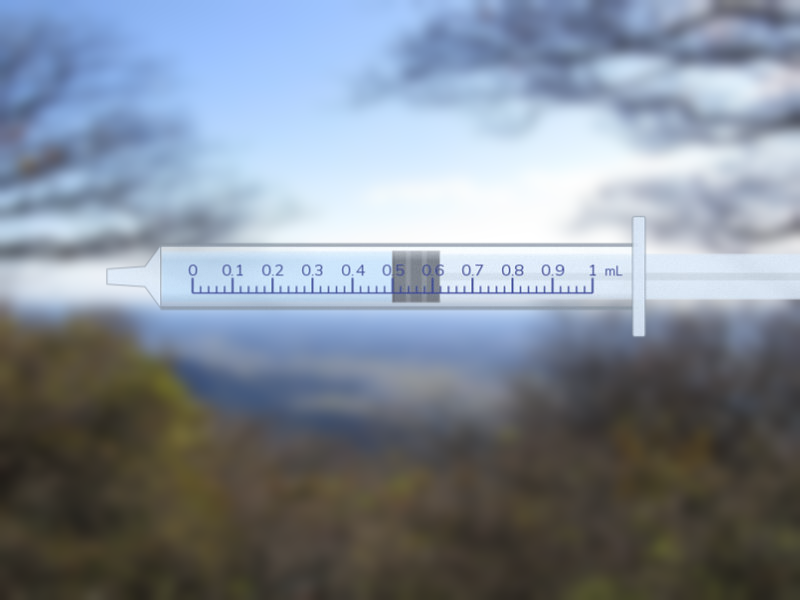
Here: **0.5** mL
